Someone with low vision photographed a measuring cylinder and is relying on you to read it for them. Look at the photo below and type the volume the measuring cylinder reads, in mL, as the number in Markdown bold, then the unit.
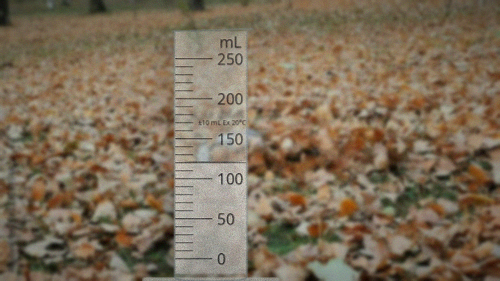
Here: **120** mL
